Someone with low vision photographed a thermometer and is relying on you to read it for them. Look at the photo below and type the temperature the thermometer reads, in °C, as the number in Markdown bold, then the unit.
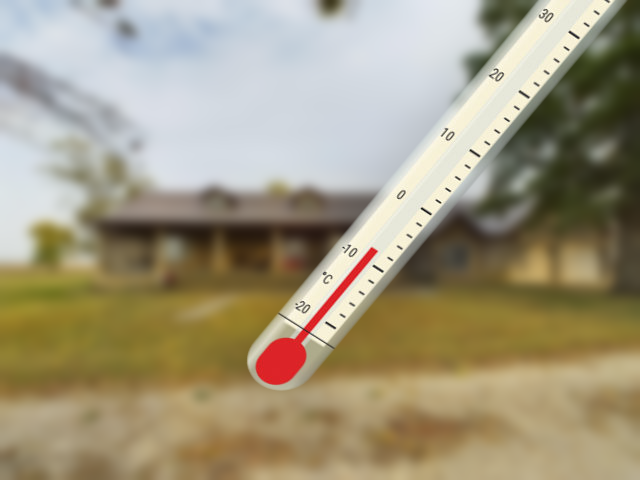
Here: **-8** °C
